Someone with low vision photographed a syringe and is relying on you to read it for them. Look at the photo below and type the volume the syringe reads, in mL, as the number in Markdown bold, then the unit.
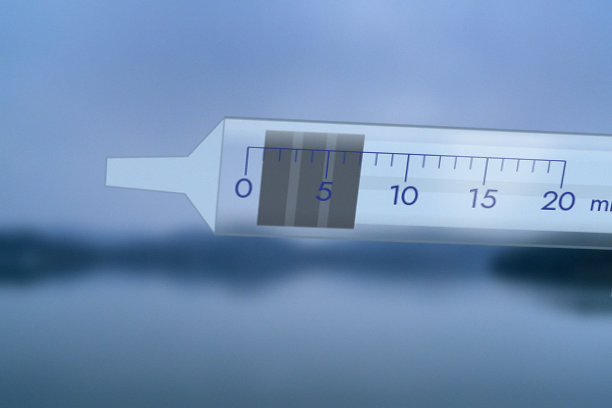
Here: **1** mL
